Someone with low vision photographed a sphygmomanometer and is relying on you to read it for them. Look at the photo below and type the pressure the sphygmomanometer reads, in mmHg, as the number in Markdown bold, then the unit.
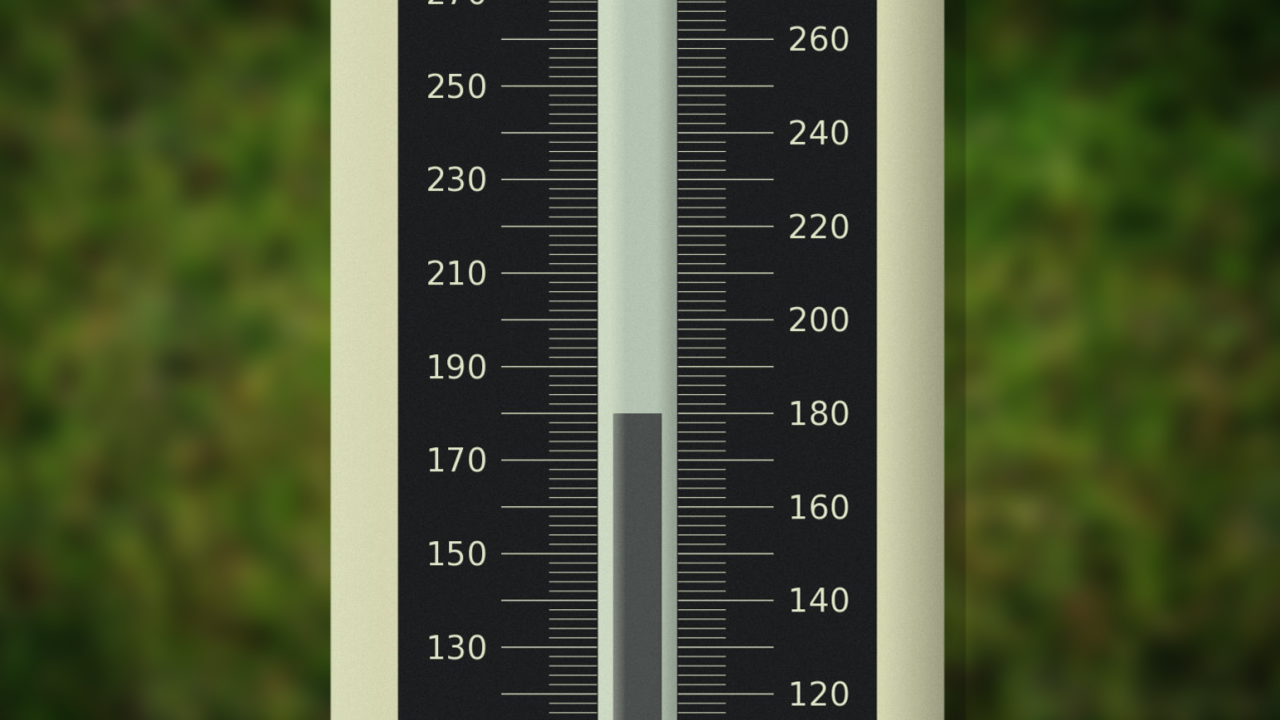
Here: **180** mmHg
